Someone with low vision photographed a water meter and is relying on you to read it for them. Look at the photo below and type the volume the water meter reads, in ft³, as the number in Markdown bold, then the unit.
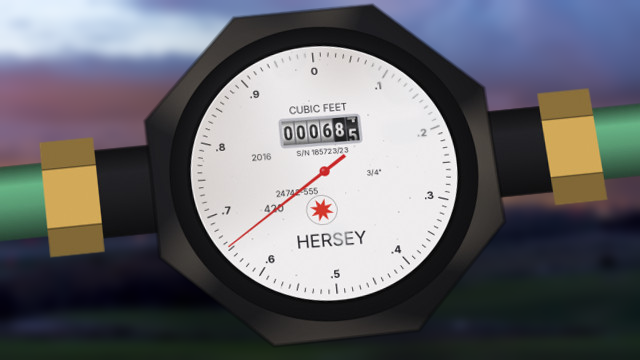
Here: **684.65** ft³
